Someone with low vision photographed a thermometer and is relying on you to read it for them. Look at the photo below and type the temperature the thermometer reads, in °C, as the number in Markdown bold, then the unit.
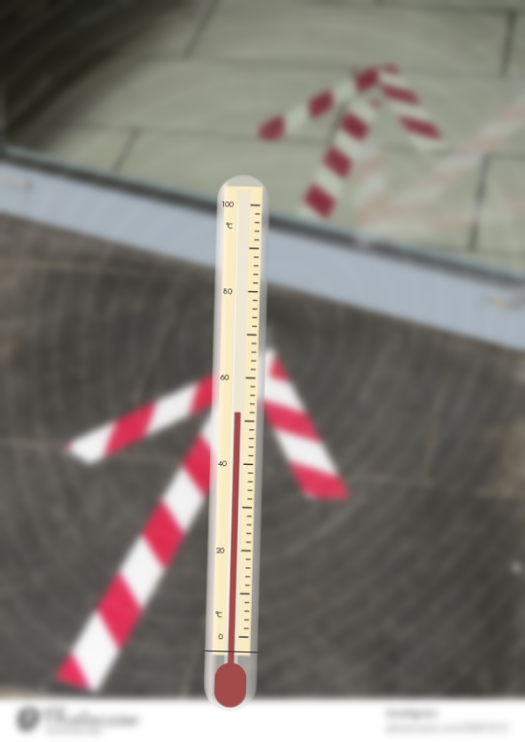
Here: **52** °C
